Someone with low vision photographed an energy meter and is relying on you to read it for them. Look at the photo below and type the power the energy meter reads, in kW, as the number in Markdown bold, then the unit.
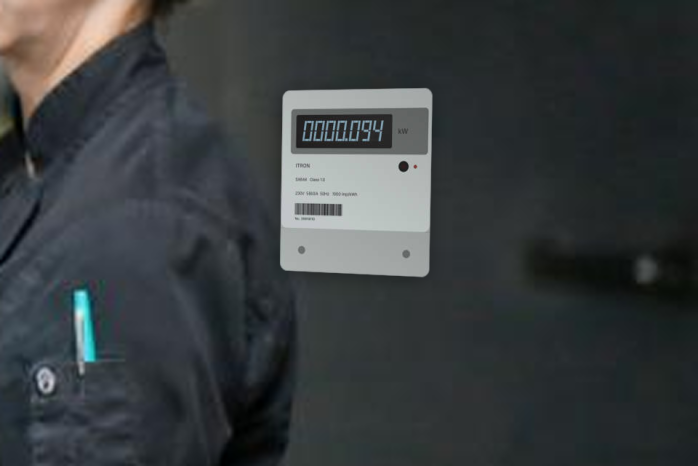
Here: **0.094** kW
